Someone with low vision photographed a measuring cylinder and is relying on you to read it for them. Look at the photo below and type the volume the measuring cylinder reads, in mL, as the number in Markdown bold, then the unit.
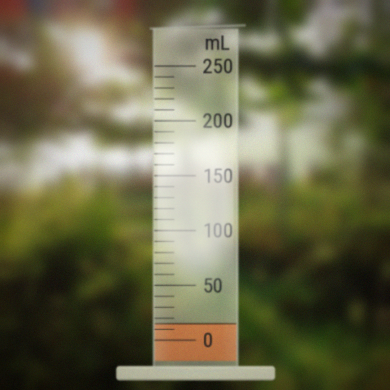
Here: **15** mL
